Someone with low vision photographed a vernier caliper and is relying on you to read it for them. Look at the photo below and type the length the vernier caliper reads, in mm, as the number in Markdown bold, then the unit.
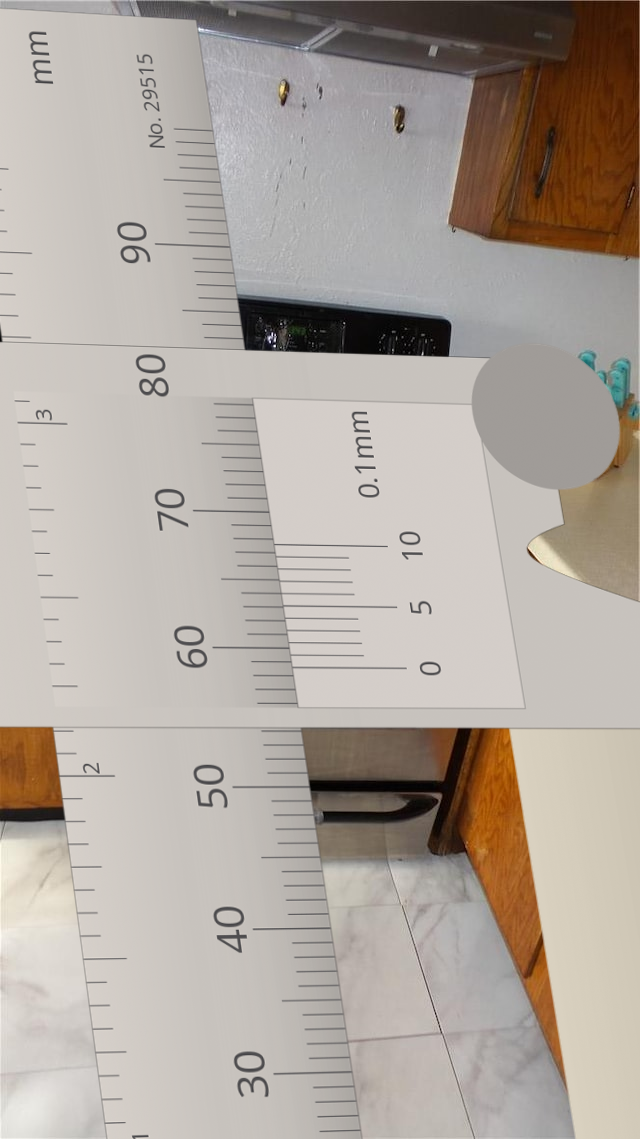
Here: **58.6** mm
